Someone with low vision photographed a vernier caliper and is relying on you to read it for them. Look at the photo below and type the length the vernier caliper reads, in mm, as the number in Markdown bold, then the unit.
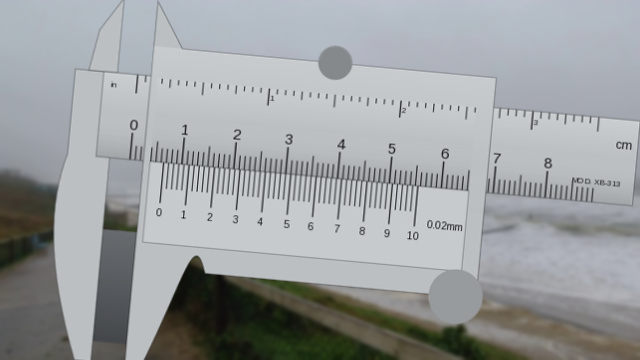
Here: **6.5** mm
